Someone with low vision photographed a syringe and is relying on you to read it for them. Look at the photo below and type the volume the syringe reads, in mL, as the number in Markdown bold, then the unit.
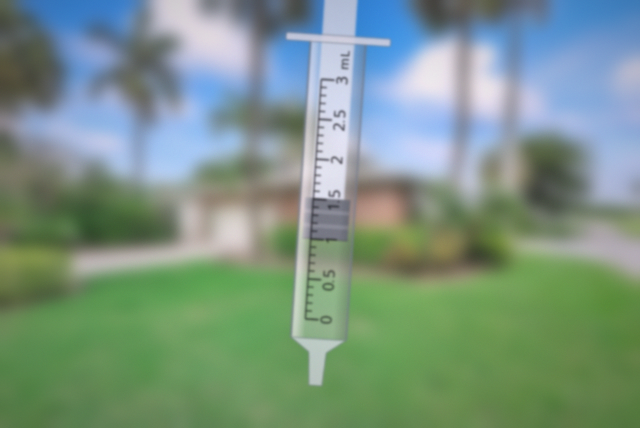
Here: **1** mL
